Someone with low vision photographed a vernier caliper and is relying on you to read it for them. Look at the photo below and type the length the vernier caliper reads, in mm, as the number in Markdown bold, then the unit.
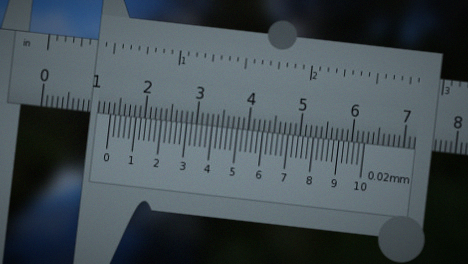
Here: **13.4** mm
